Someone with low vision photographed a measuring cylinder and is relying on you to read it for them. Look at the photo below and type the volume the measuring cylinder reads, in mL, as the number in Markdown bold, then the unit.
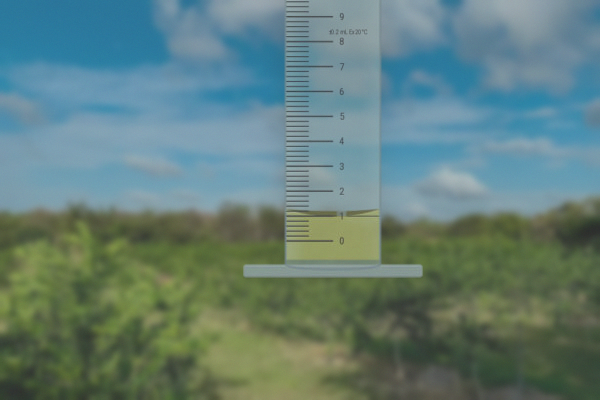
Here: **1** mL
